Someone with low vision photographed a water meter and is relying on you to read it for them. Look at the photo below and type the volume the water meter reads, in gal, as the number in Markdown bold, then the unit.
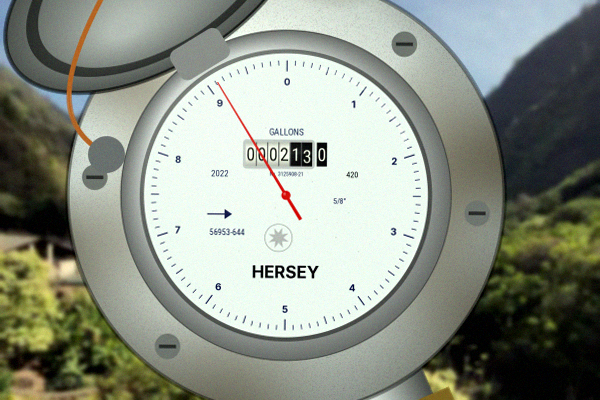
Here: **2129.1** gal
